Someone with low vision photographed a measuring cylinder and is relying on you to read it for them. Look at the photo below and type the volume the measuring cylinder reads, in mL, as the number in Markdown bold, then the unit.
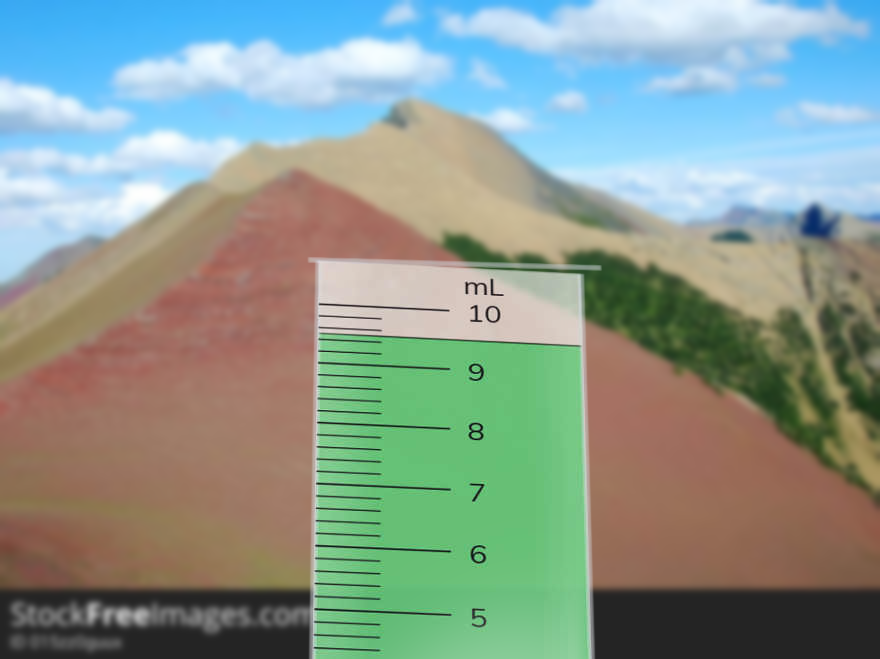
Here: **9.5** mL
